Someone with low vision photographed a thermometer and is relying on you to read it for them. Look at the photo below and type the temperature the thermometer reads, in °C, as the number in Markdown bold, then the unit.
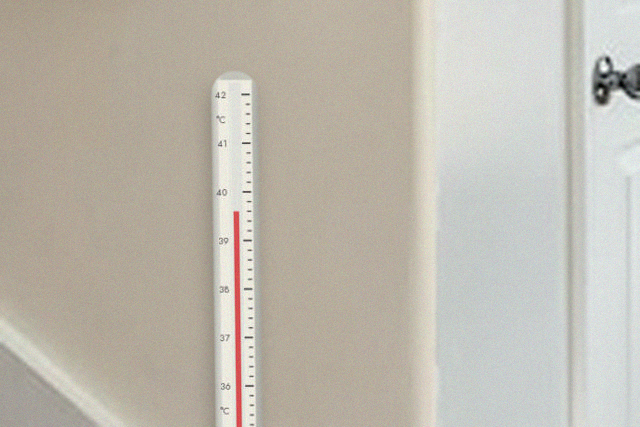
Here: **39.6** °C
